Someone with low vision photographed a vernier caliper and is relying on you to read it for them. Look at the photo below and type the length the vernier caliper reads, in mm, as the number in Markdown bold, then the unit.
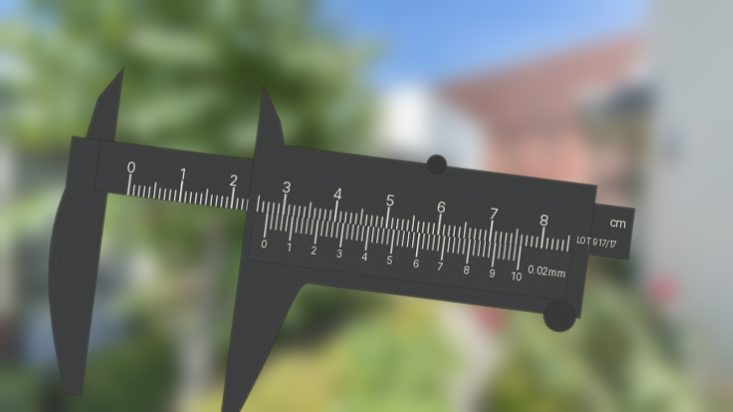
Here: **27.0** mm
